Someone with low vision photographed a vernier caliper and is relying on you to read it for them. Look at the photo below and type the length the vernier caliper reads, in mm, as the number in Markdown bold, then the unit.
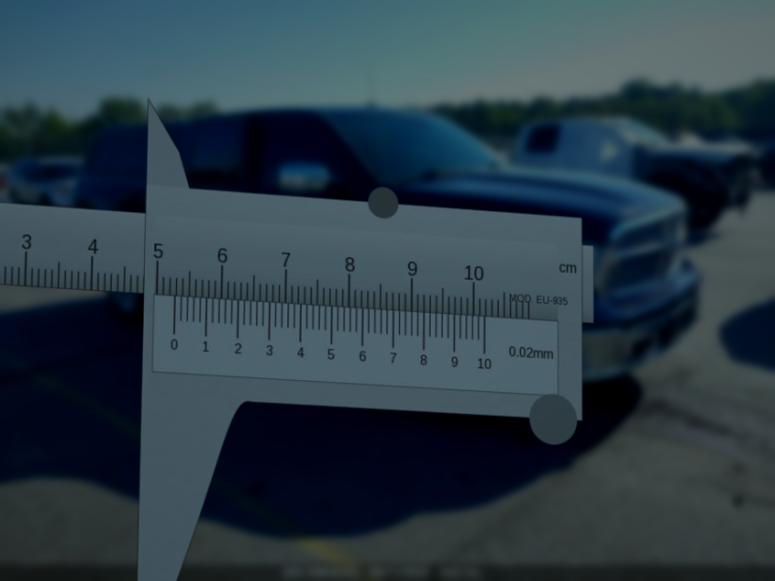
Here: **52.8** mm
